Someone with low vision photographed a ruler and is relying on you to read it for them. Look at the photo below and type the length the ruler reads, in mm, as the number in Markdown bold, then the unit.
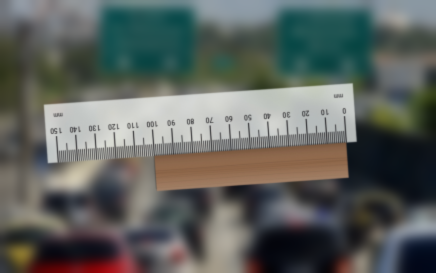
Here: **100** mm
